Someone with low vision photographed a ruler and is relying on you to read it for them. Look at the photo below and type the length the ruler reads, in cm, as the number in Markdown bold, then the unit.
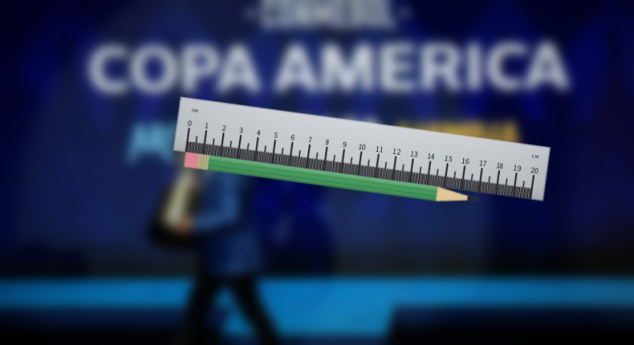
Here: **17** cm
